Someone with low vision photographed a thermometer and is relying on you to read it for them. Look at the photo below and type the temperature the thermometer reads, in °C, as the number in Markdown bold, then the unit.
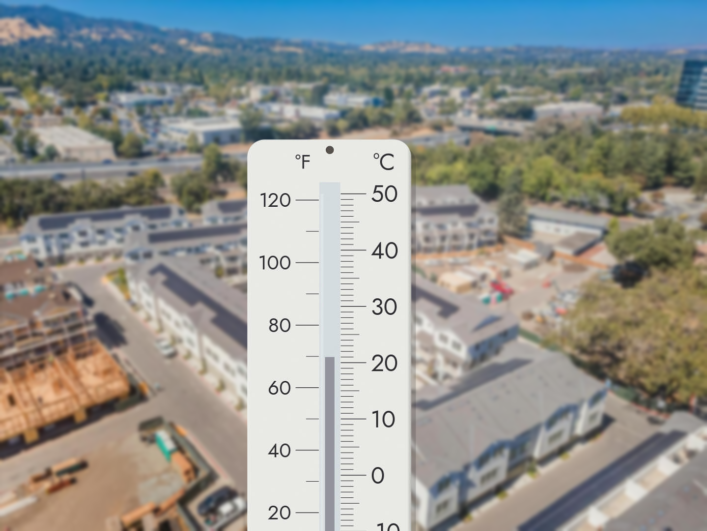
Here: **21** °C
